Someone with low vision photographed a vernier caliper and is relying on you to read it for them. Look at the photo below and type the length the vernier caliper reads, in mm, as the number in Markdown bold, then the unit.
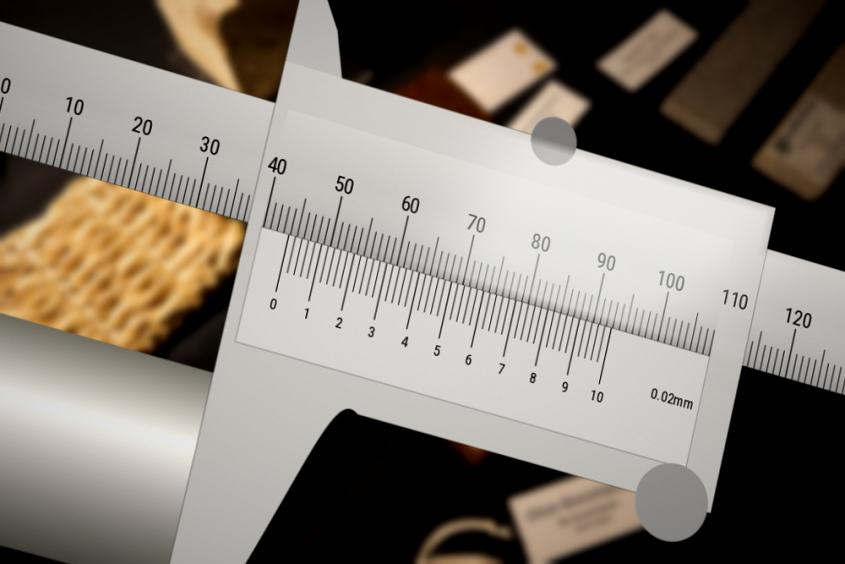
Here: **43.8** mm
